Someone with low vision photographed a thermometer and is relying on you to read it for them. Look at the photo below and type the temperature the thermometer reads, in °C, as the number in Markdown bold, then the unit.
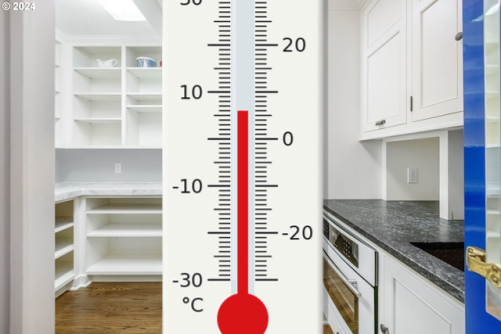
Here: **6** °C
